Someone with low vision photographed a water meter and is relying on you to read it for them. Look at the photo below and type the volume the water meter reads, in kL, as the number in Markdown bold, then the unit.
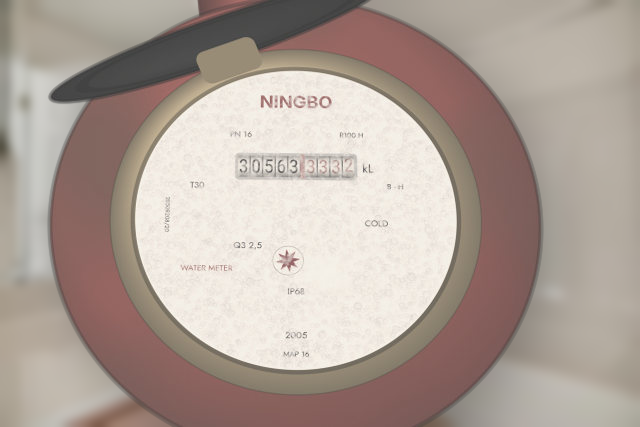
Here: **30563.3332** kL
